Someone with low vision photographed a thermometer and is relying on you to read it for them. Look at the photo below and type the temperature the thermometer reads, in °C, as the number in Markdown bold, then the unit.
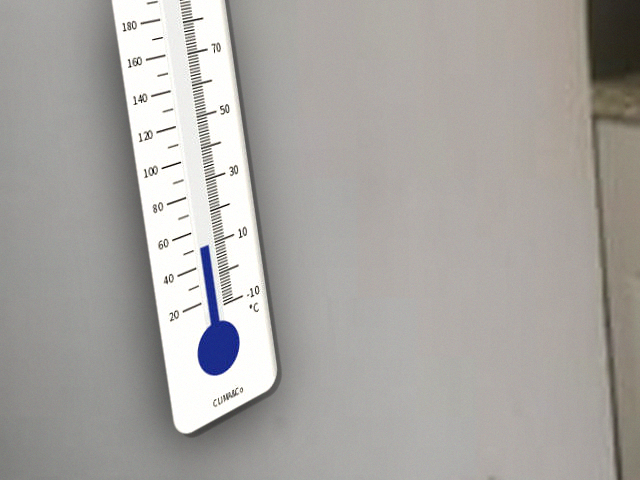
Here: **10** °C
